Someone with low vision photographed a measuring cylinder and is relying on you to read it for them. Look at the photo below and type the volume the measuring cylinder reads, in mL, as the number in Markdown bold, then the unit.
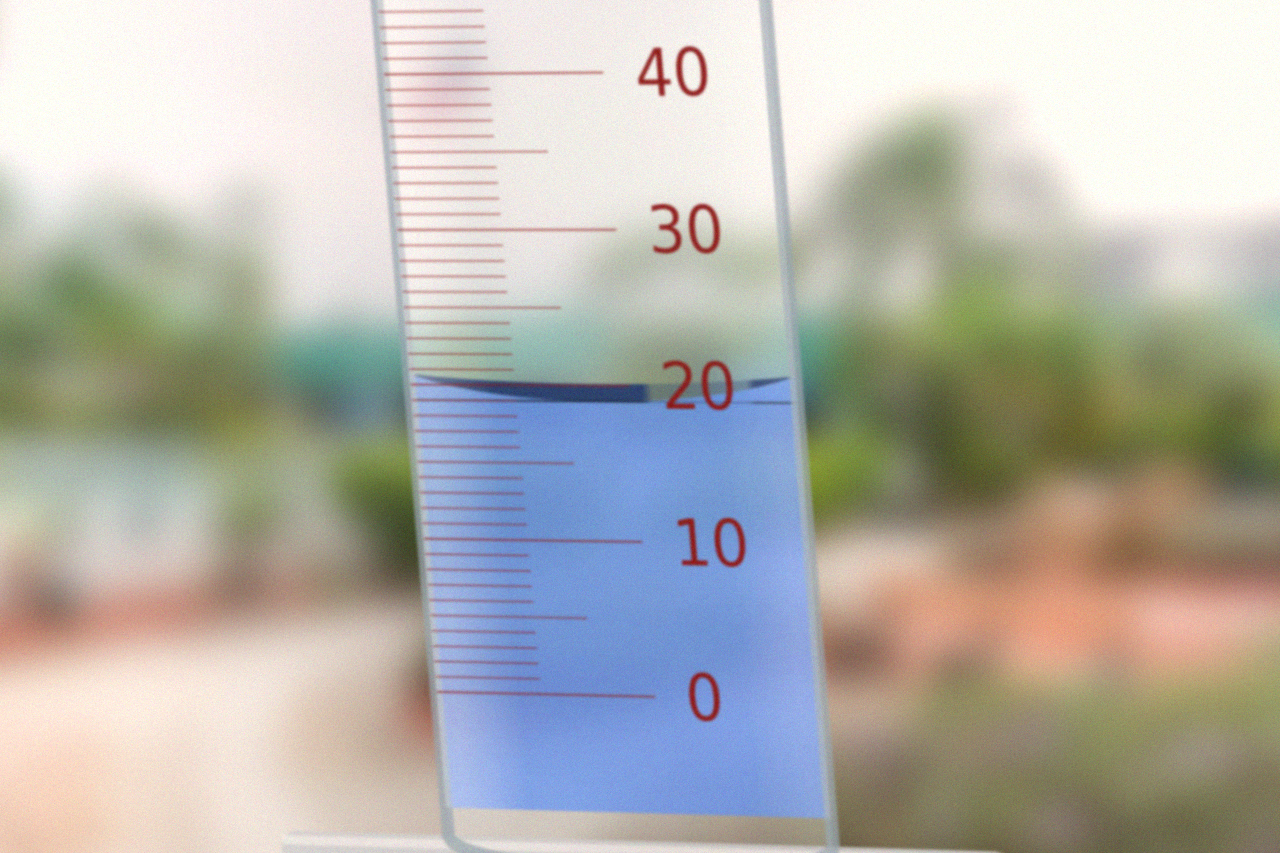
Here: **19** mL
